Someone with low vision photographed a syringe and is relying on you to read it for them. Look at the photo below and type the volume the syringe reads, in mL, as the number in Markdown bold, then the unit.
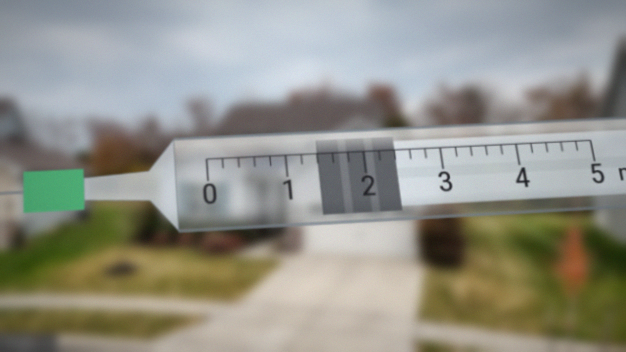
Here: **1.4** mL
